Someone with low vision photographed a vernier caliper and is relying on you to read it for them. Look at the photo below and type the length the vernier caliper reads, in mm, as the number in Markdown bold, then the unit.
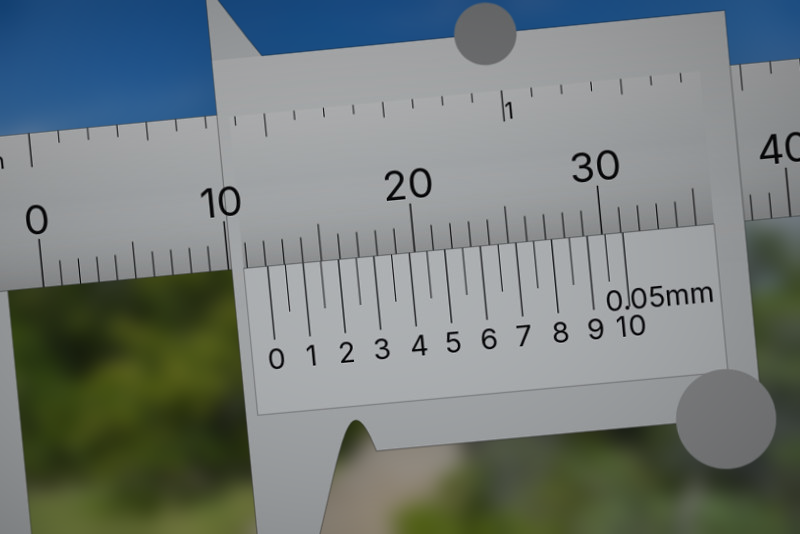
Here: **12.1** mm
